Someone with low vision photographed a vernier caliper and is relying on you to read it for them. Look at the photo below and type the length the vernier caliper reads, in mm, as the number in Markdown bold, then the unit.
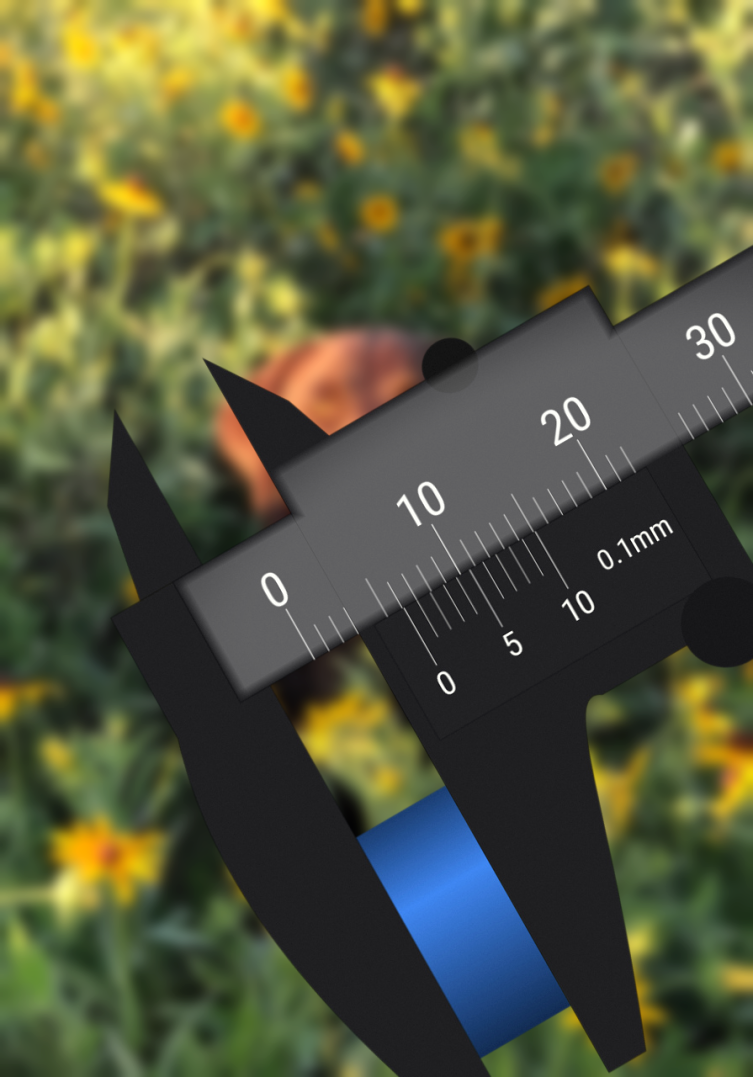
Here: **6.1** mm
